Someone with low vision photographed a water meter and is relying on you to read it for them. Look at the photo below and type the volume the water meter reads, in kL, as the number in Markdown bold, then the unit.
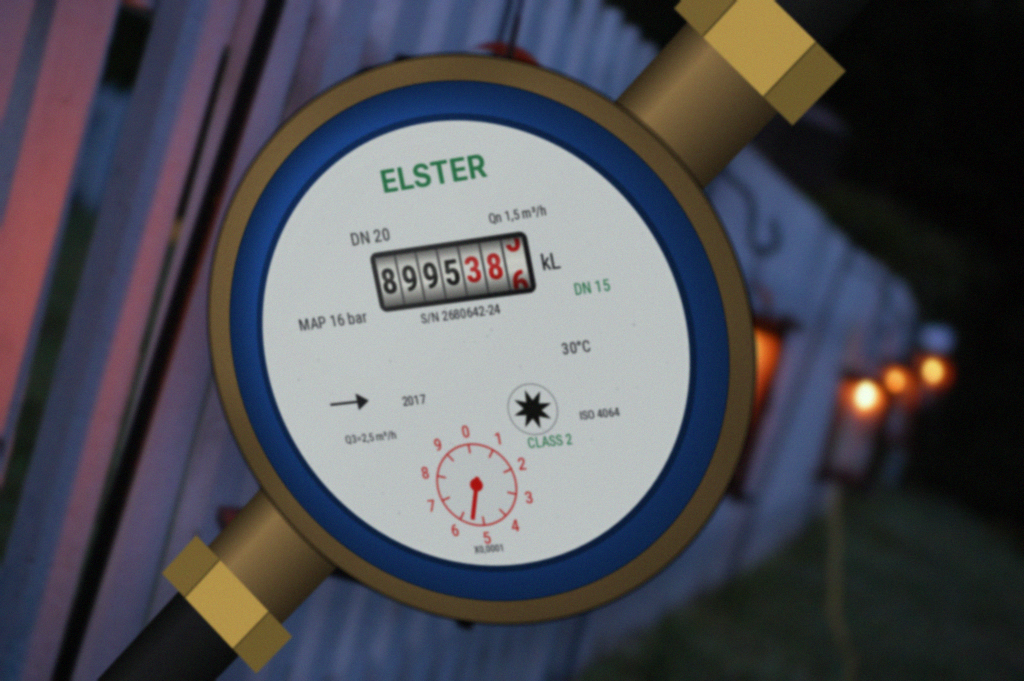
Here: **8995.3855** kL
